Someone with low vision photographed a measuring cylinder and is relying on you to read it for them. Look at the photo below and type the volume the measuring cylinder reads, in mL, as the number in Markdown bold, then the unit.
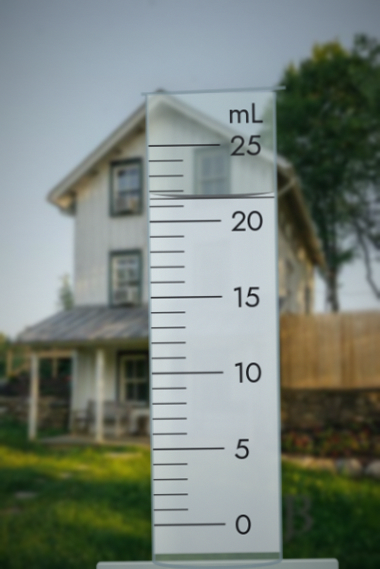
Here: **21.5** mL
